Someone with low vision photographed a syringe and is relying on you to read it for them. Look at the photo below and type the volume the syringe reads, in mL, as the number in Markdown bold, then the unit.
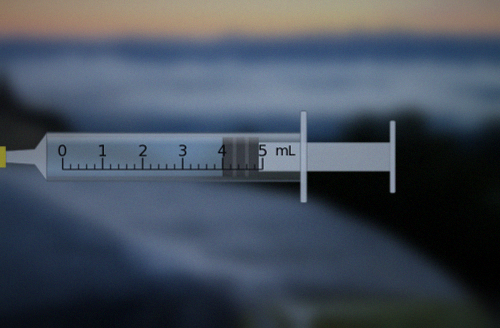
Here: **4** mL
